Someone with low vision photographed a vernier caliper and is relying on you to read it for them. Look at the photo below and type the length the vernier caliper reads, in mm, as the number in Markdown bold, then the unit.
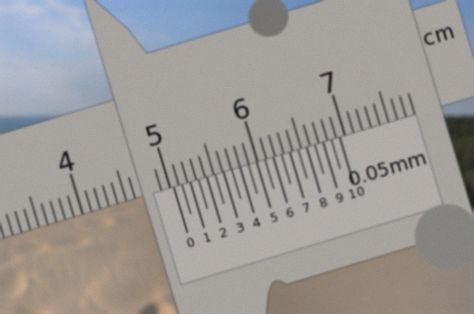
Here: **50.4** mm
